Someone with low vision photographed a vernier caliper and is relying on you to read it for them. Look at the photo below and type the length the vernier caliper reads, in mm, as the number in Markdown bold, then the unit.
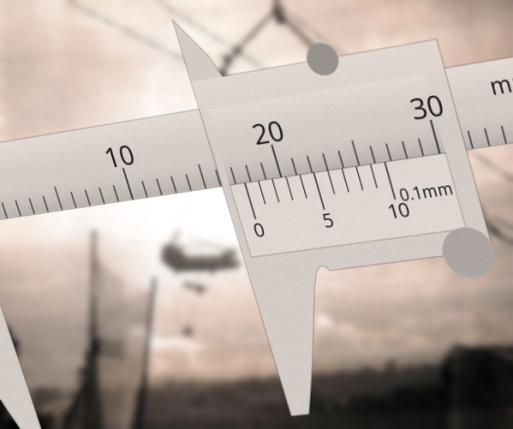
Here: **17.6** mm
